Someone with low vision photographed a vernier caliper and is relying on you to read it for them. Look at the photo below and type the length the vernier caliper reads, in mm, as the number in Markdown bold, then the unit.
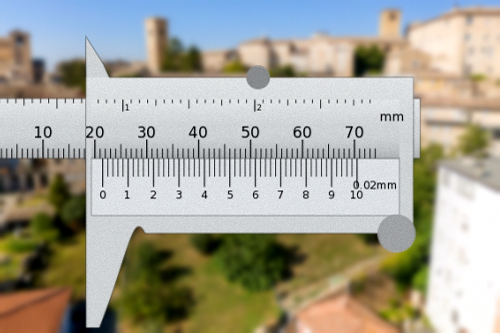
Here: **21.5** mm
